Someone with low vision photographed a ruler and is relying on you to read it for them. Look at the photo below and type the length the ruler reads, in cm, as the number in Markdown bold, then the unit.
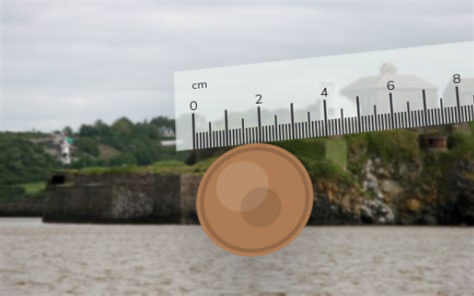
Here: **3.5** cm
